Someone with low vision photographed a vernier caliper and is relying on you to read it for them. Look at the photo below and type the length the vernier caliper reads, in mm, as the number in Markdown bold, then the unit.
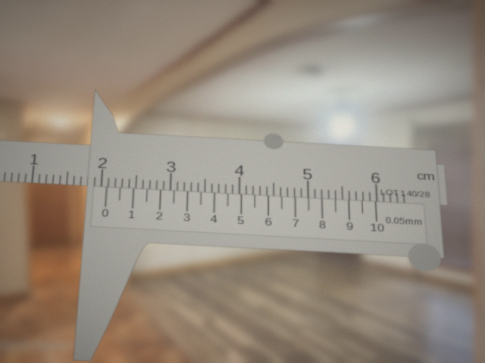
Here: **20.8** mm
